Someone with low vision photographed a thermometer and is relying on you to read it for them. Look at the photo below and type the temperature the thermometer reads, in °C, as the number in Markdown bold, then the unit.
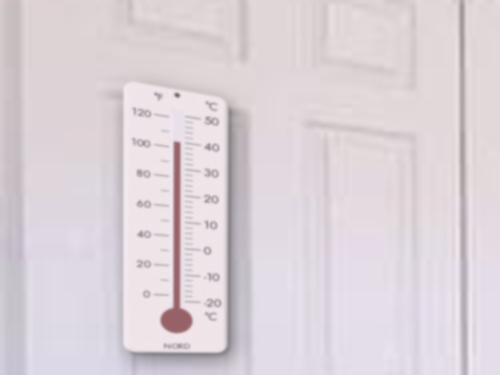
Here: **40** °C
